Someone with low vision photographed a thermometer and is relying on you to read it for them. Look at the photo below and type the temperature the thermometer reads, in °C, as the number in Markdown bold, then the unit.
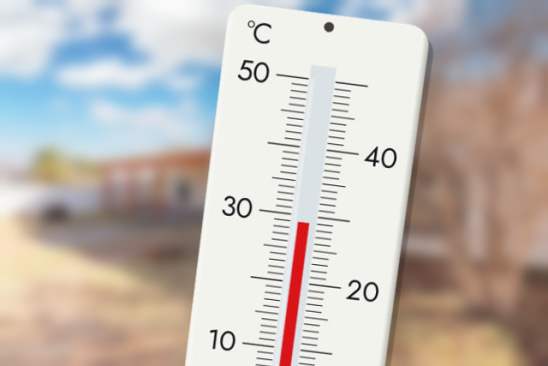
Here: **29** °C
